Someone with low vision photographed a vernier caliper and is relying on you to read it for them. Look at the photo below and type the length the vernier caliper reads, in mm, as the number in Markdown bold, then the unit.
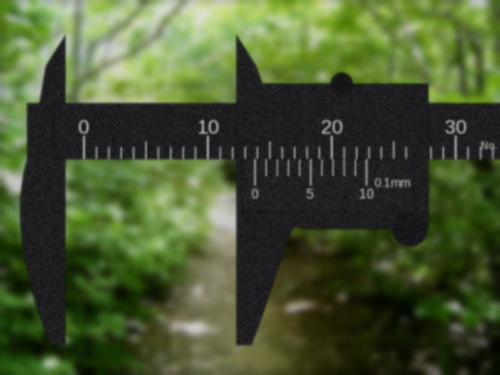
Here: **13.8** mm
